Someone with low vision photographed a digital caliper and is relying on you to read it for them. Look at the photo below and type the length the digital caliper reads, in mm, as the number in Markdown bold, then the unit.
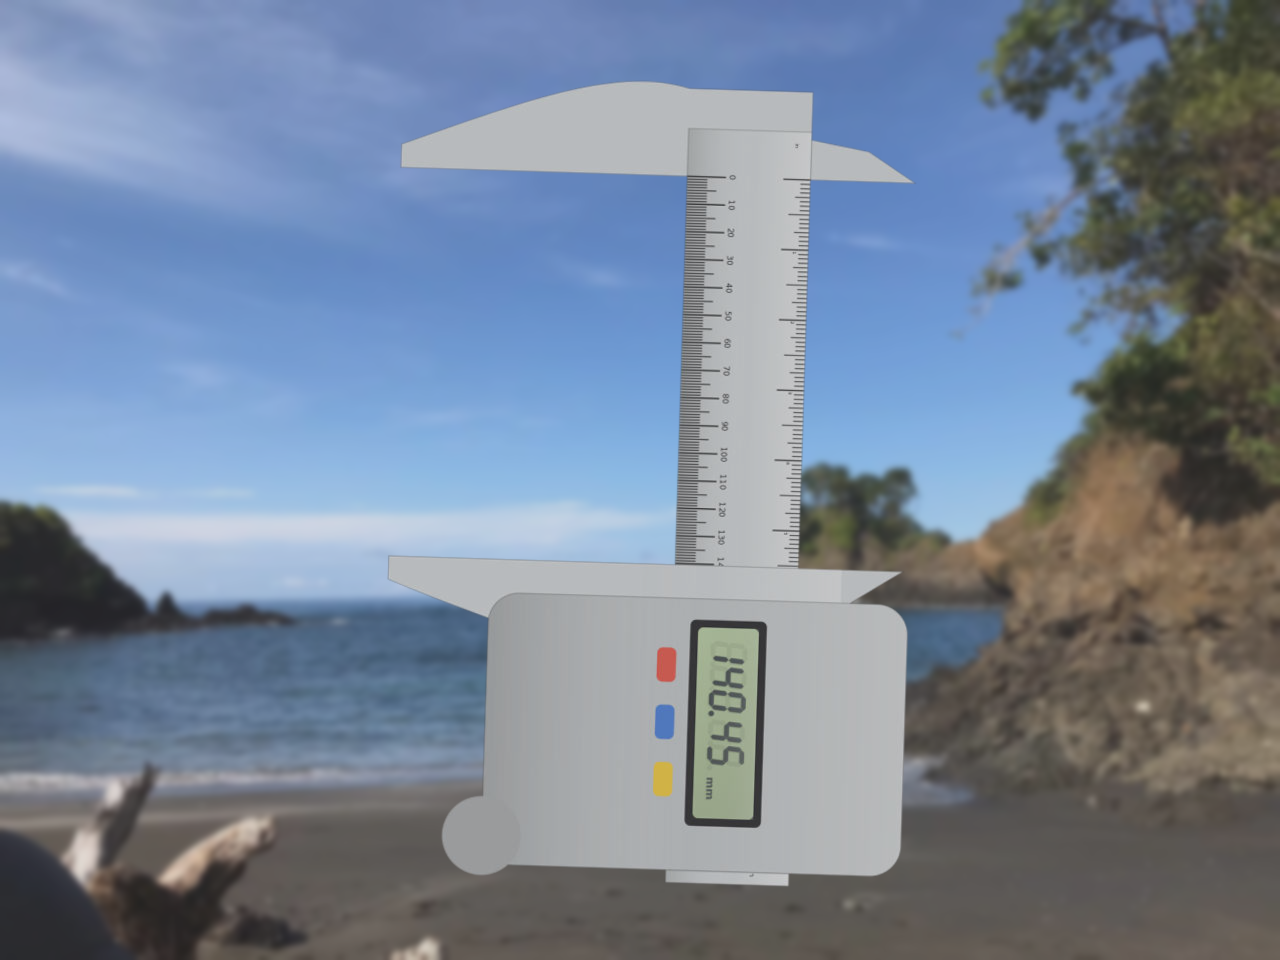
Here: **140.45** mm
